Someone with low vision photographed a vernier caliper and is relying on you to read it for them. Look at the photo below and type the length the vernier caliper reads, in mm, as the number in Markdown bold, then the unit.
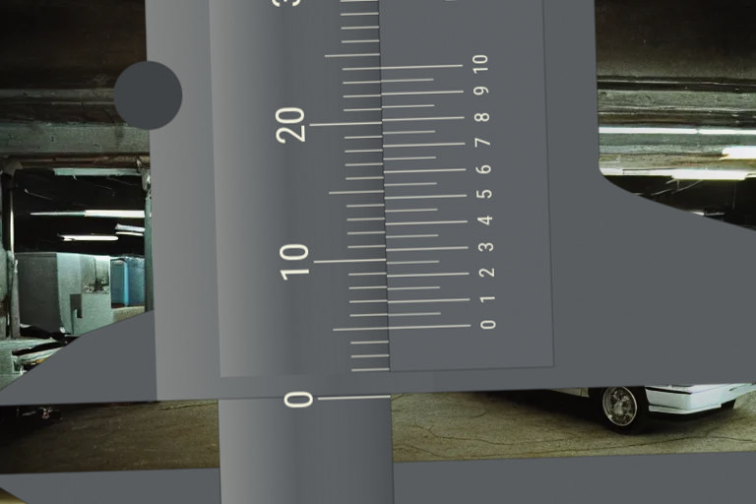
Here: **5.0** mm
